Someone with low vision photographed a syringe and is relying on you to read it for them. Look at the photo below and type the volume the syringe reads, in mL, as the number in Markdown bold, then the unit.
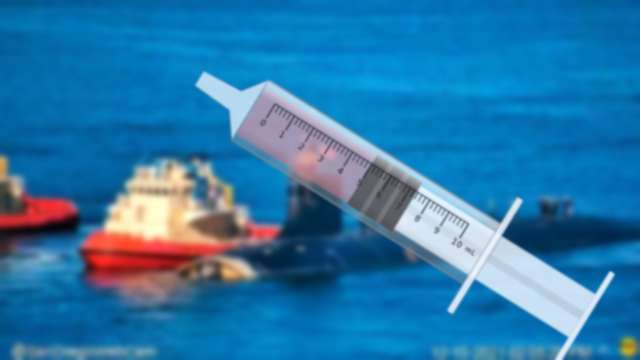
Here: **5** mL
